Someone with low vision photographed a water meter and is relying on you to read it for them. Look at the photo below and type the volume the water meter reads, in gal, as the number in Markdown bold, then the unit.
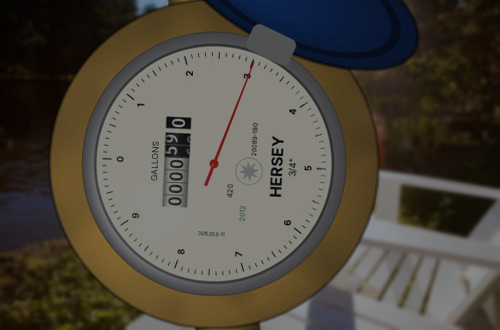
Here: **593.0** gal
